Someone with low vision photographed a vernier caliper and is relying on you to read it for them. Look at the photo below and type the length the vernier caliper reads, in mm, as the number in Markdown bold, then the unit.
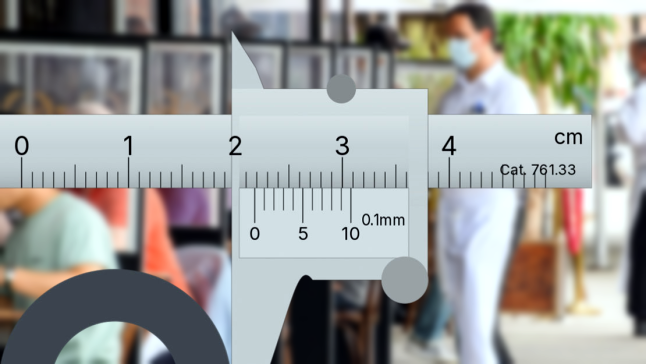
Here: **21.8** mm
